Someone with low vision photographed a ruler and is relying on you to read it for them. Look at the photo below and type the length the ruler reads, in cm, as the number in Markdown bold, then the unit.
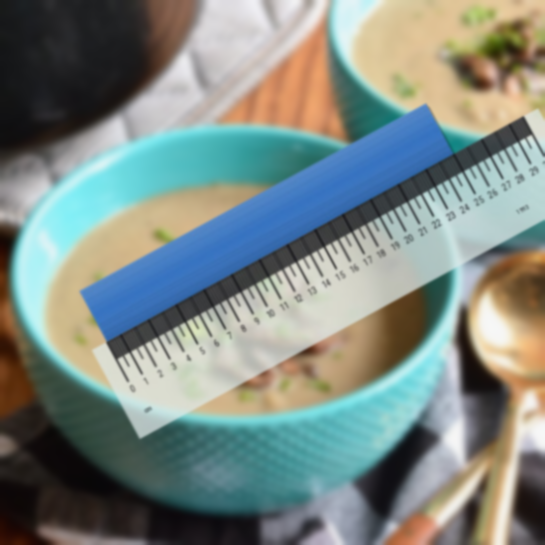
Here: **25** cm
